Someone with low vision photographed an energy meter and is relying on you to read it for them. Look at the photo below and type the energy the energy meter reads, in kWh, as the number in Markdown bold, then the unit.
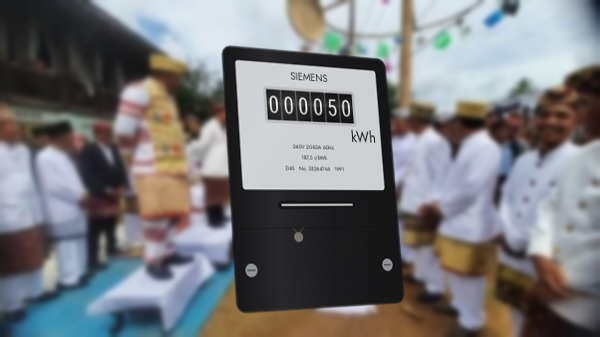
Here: **50** kWh
